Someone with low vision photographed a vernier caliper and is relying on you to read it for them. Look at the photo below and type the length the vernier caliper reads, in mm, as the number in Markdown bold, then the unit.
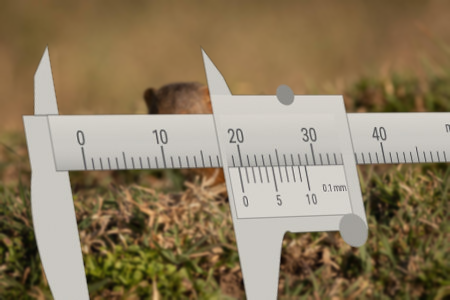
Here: **19.6** mm
